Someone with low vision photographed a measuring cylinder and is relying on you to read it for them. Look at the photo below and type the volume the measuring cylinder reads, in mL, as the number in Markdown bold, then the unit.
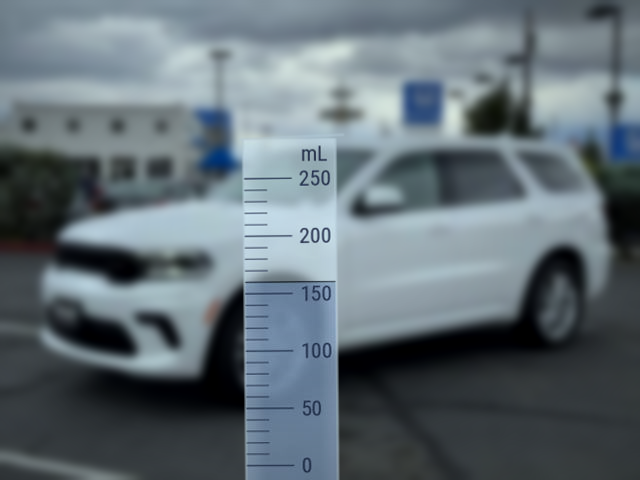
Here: **160** mL
